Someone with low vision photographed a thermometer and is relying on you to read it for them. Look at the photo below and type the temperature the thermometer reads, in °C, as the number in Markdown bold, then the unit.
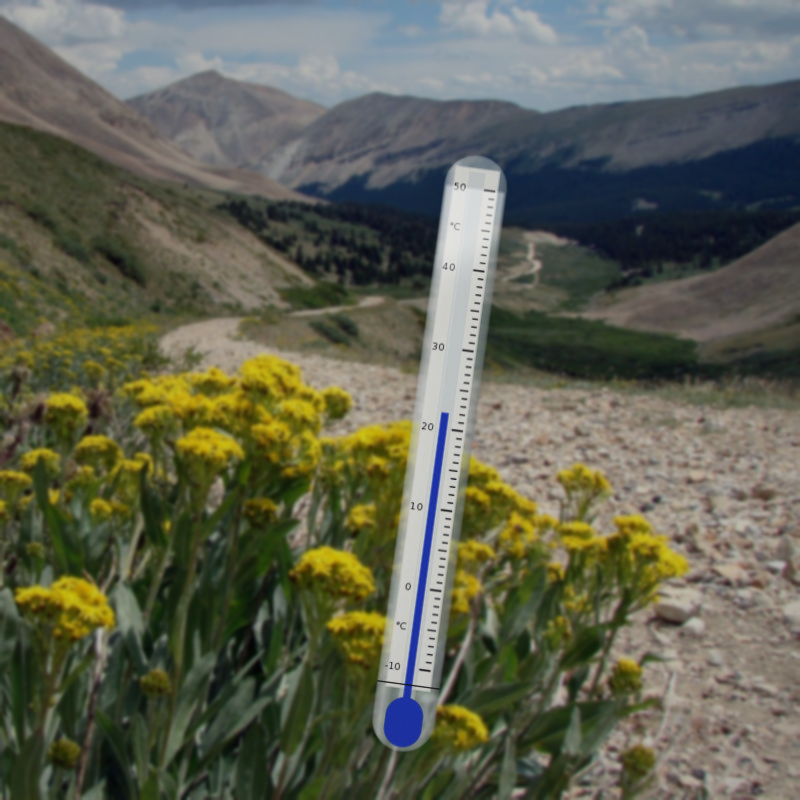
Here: **22** °C
